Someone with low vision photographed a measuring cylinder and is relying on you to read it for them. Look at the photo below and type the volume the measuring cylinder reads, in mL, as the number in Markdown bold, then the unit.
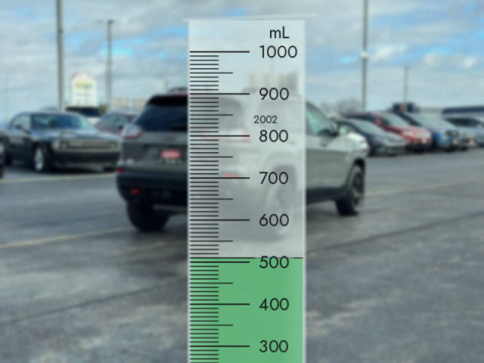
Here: **510** mL
